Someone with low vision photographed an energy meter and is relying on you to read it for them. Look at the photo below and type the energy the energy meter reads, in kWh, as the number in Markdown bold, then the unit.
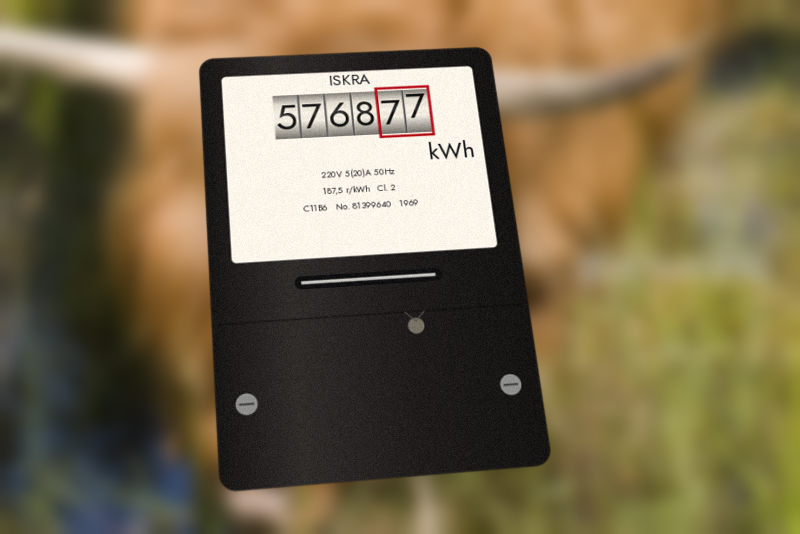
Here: **5768.77** kWh
